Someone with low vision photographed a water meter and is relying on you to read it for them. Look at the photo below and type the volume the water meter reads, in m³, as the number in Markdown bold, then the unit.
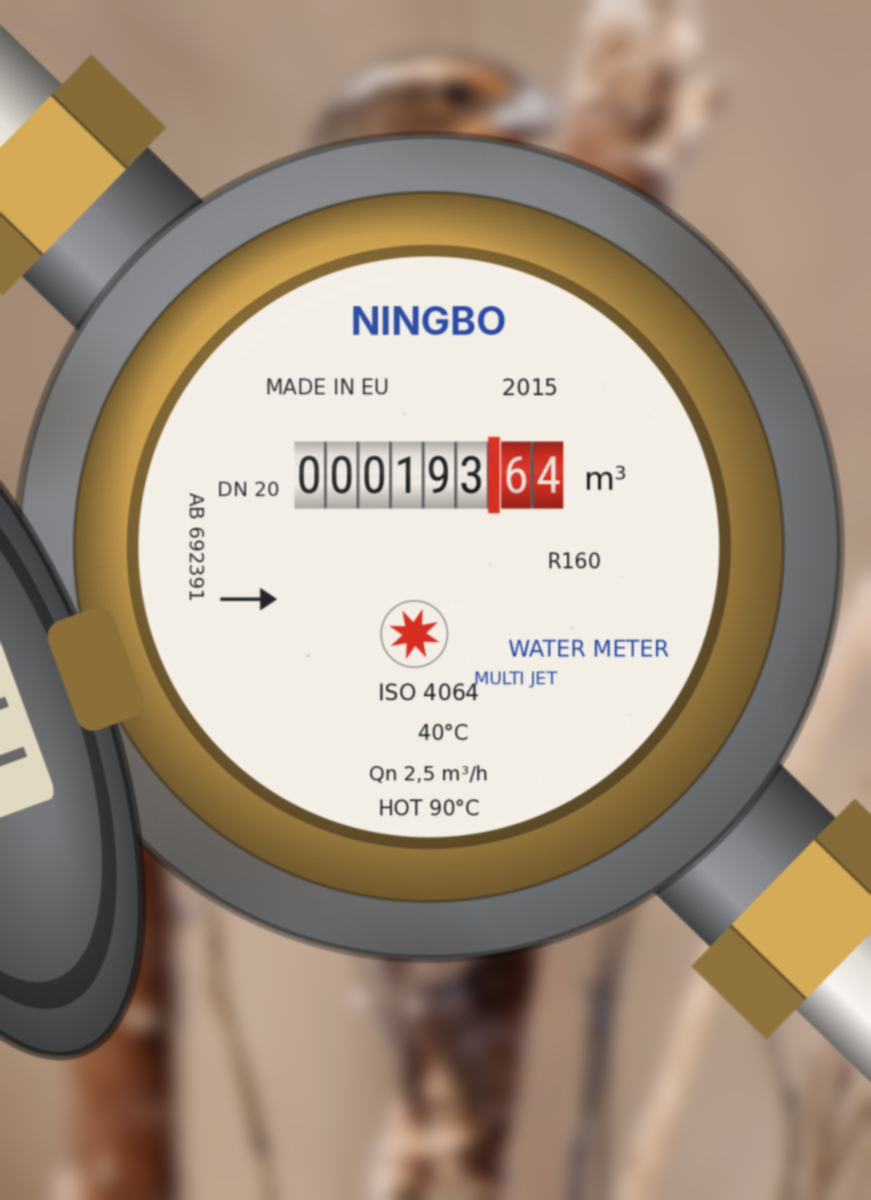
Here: **193.64** m³
